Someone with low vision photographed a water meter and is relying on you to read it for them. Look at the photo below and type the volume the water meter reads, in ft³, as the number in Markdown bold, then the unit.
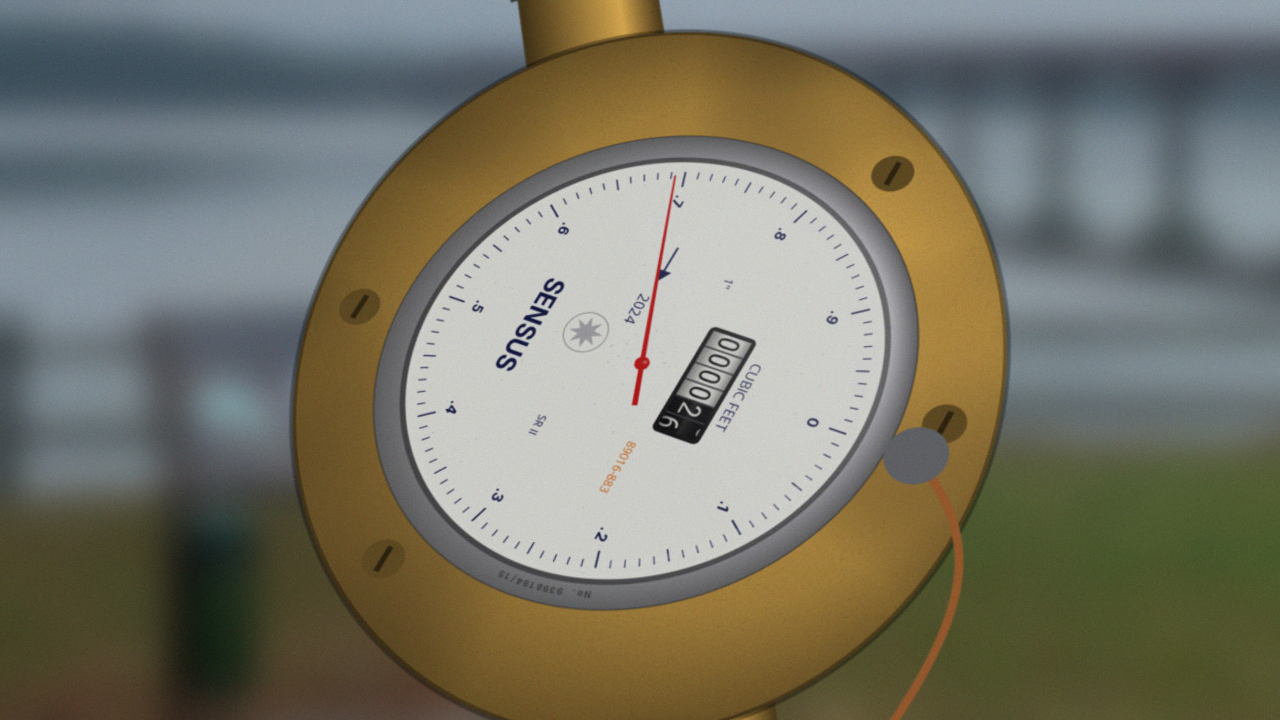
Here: **25.69** ft³
